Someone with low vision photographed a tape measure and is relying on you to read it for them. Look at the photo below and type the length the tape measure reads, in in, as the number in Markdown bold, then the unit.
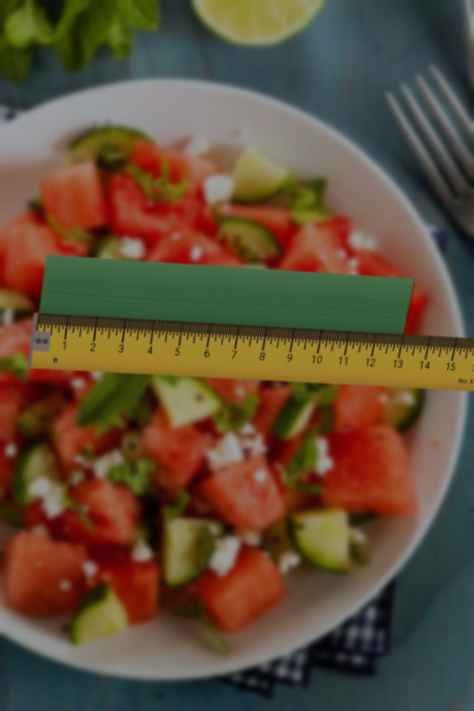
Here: **13** in
